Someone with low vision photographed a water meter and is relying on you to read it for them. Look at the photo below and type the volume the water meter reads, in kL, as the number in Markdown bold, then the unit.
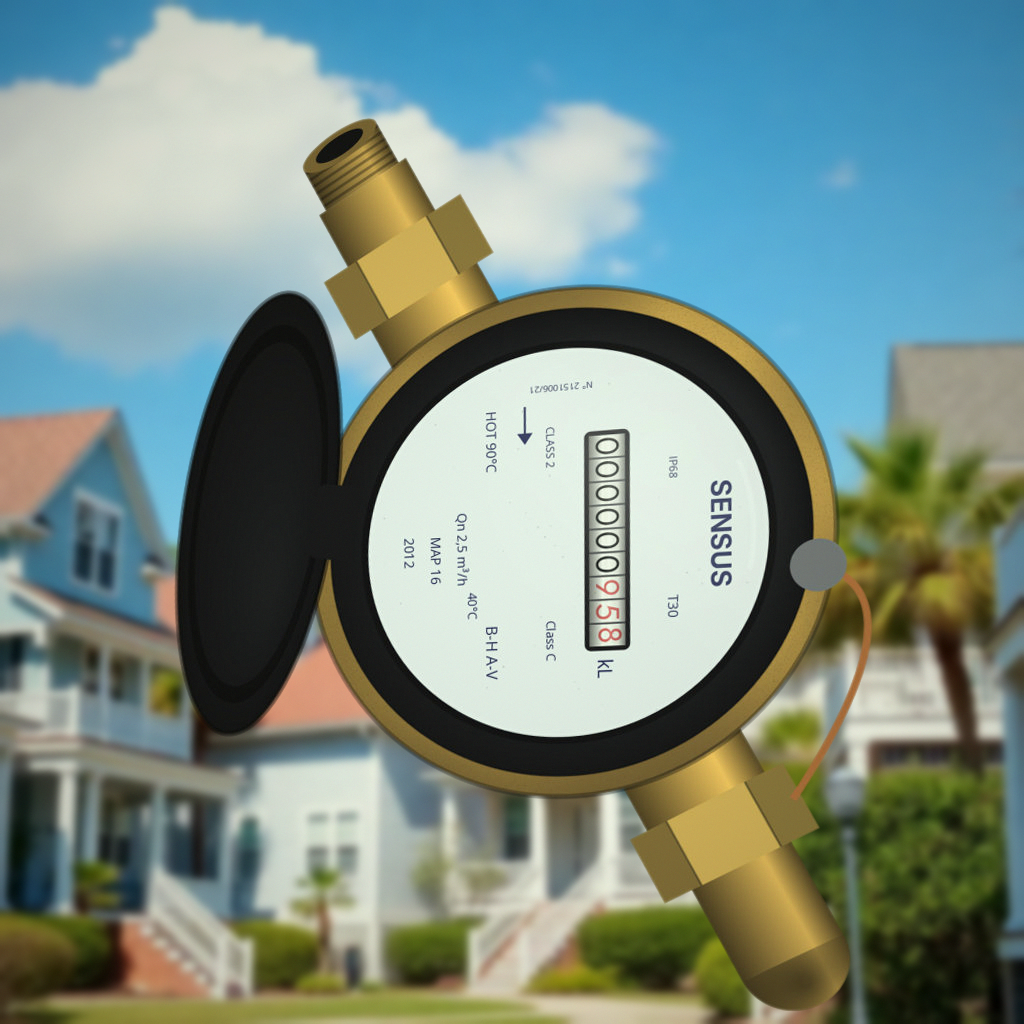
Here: **0.958** kL
